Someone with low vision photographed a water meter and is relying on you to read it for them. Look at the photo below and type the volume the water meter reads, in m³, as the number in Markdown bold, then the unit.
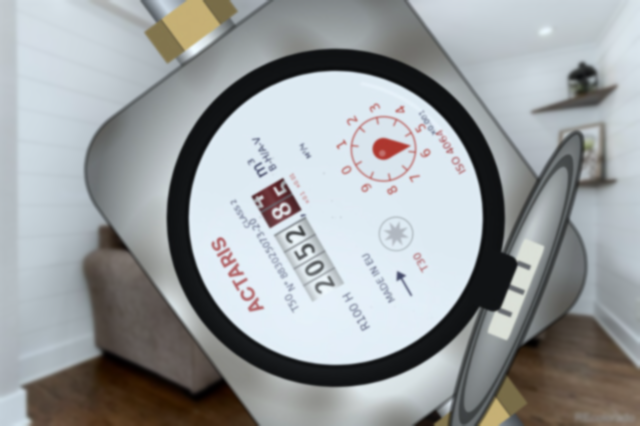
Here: **2052.845** m³
